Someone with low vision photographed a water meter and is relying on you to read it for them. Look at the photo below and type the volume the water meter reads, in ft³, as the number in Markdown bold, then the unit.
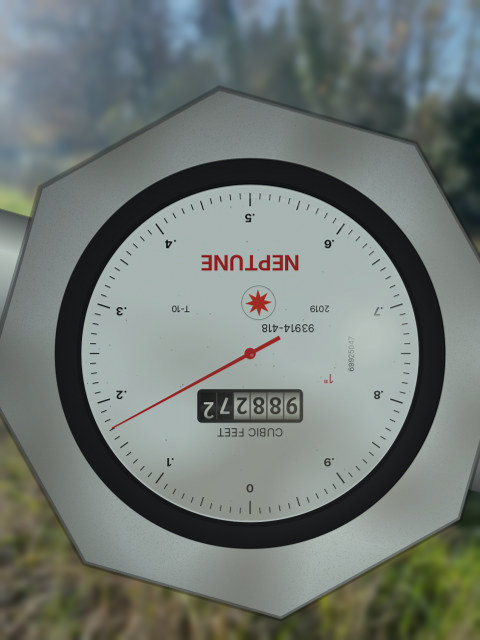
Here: **988272.17** ft³
